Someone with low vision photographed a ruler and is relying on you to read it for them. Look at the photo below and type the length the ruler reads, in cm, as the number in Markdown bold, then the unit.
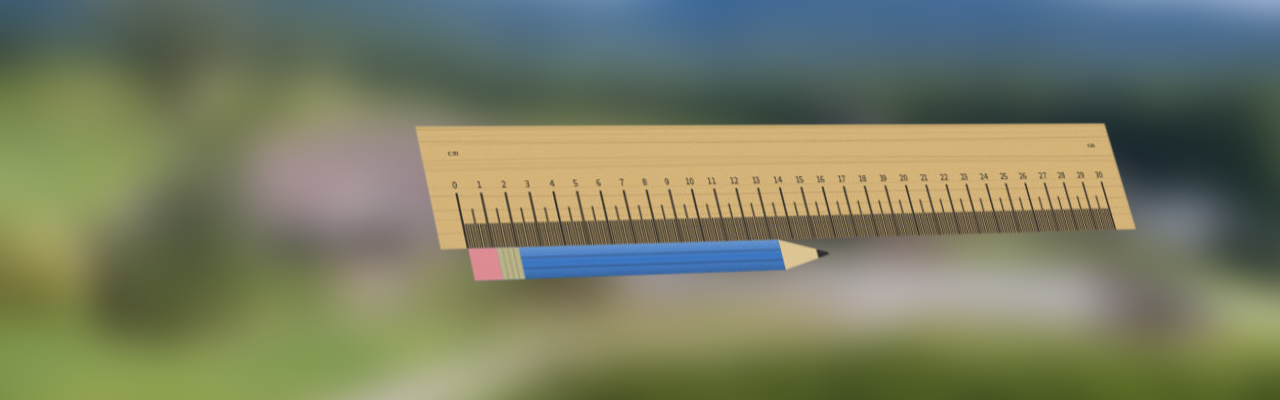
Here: **15.5** cm
